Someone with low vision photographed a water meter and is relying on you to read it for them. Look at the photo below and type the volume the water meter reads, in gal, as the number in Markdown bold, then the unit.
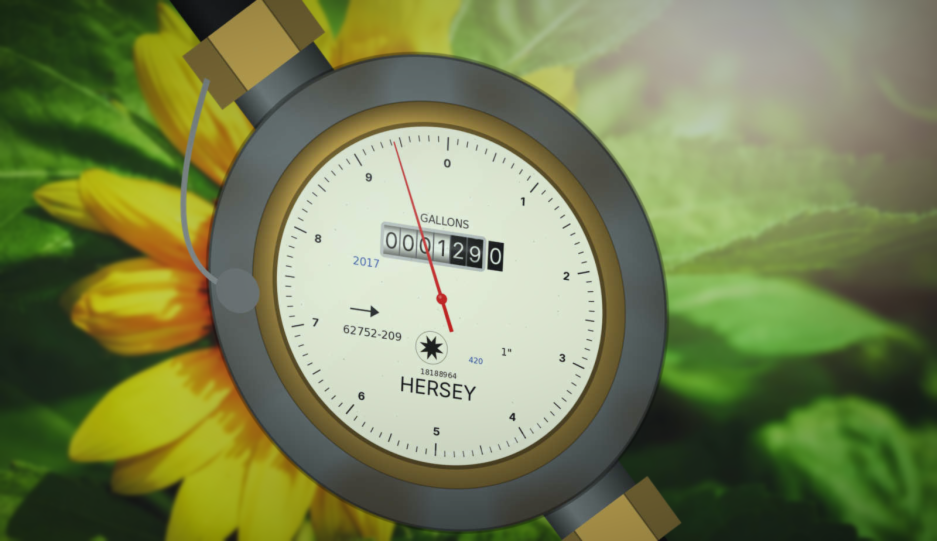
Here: **1289.4** gal
